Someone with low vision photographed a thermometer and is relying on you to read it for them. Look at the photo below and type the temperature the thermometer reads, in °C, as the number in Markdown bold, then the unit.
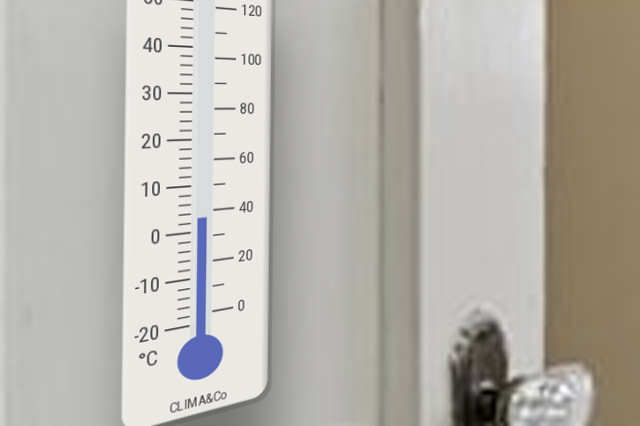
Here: **3** °C
